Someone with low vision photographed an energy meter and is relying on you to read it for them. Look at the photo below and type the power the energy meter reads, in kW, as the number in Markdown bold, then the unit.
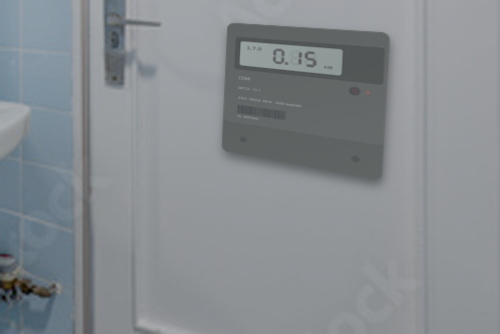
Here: **0.15** kW
